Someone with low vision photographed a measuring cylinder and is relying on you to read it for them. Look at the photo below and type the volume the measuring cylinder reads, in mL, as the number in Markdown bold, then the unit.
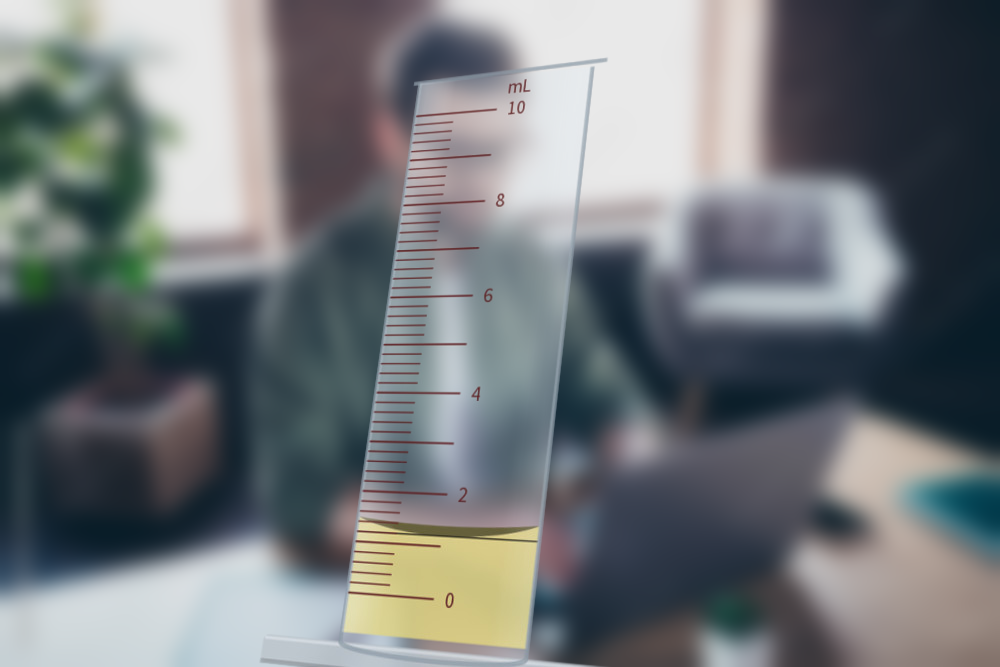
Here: **1.2** mL
